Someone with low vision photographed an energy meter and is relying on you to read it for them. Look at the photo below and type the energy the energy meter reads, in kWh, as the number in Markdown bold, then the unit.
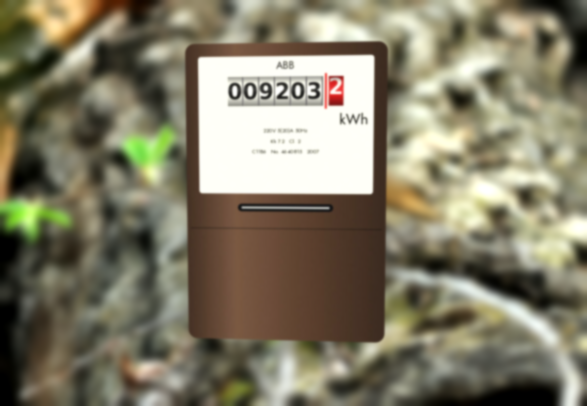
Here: **9203.2** kWh
